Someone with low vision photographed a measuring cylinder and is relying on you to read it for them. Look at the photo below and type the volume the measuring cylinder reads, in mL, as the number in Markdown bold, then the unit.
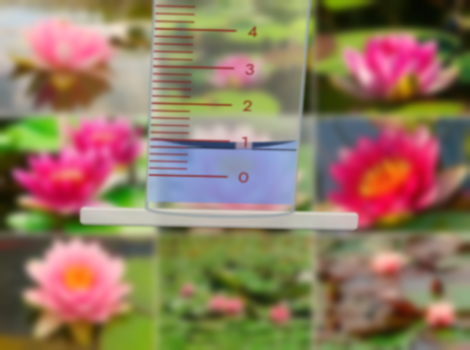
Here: **0.8** mL
